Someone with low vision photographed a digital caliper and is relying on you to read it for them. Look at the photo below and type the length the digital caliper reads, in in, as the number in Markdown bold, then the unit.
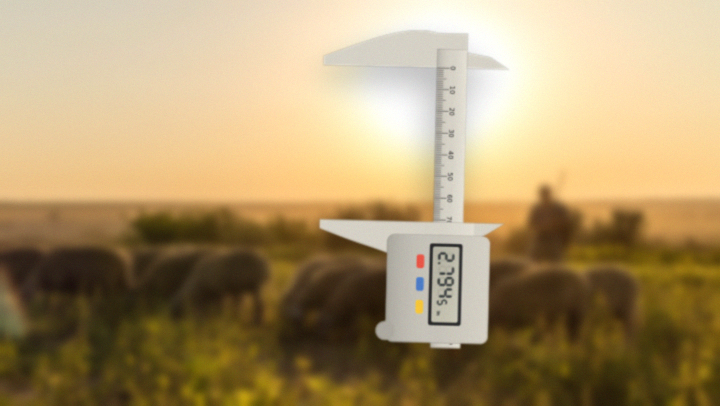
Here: **2.7945** in
